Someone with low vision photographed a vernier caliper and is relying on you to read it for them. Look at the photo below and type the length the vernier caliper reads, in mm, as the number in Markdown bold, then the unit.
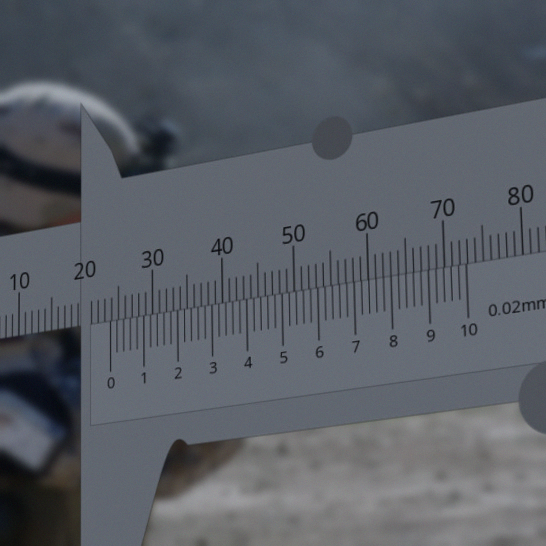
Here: **23.8** mm
